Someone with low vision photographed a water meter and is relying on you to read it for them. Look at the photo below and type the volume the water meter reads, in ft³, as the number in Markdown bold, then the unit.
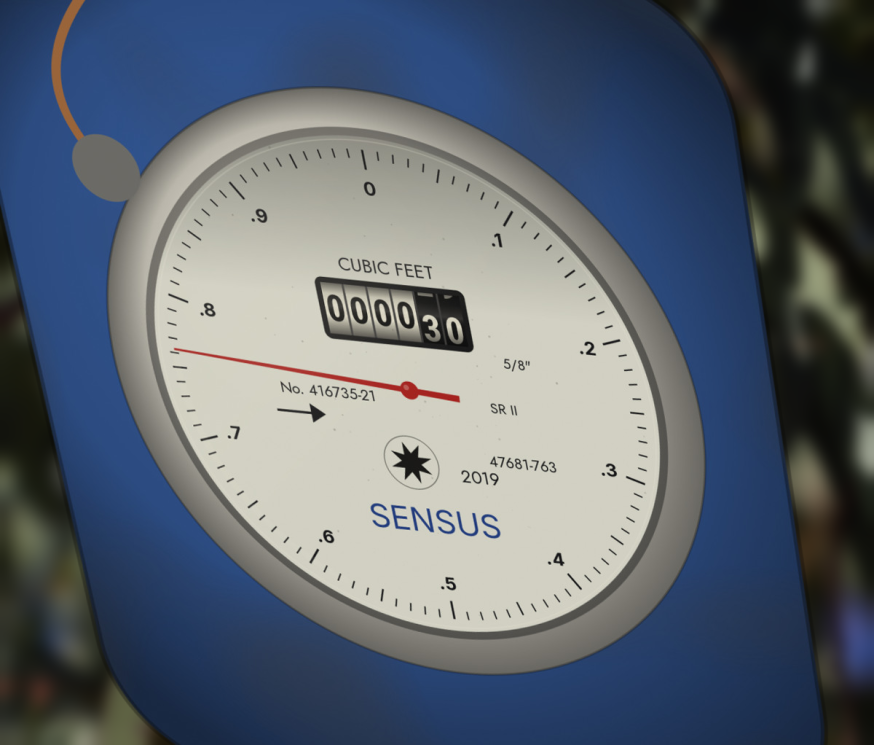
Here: **29.76** ft³
